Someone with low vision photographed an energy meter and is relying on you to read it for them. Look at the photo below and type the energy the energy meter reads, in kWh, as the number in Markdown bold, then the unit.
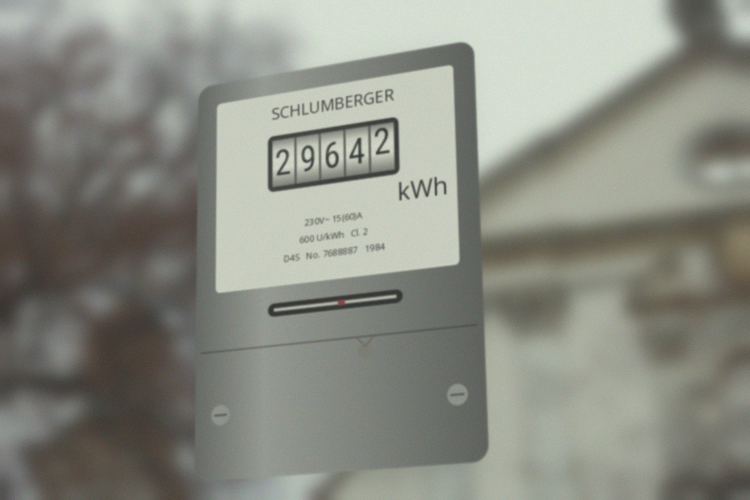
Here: **29642** kWh
